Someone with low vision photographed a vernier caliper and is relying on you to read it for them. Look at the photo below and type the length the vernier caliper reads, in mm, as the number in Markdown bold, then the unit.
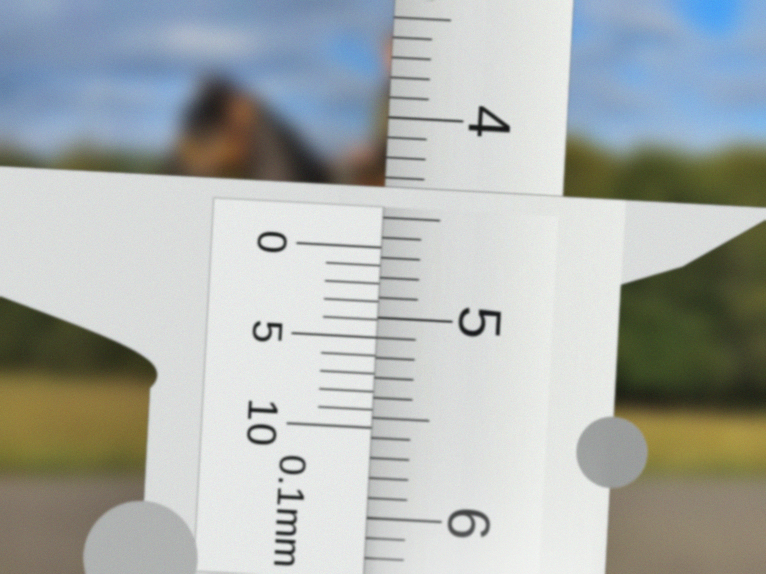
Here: **46.5** mm
